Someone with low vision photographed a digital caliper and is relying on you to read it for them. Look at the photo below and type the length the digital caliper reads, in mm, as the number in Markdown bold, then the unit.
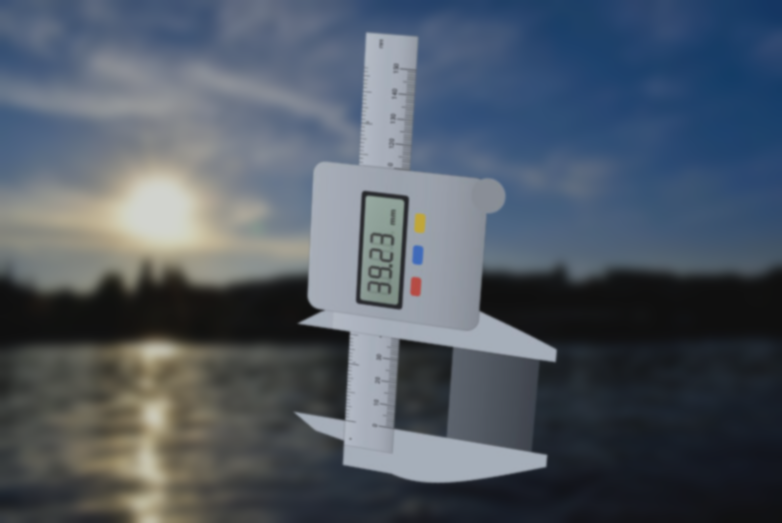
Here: **39.23** mm
